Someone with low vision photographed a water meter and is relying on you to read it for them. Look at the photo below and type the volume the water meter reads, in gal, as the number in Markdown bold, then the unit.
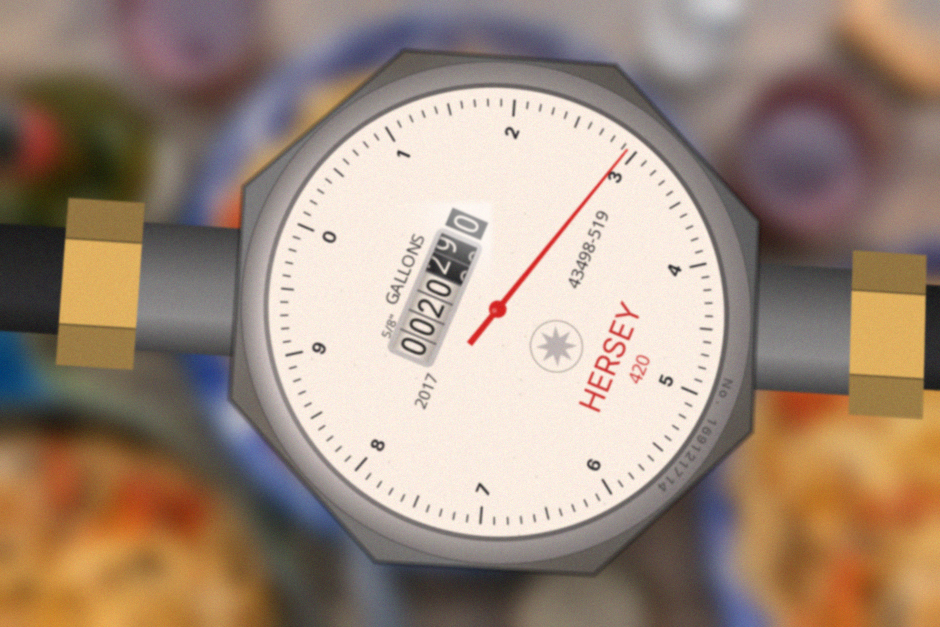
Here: **20292.9** gal
